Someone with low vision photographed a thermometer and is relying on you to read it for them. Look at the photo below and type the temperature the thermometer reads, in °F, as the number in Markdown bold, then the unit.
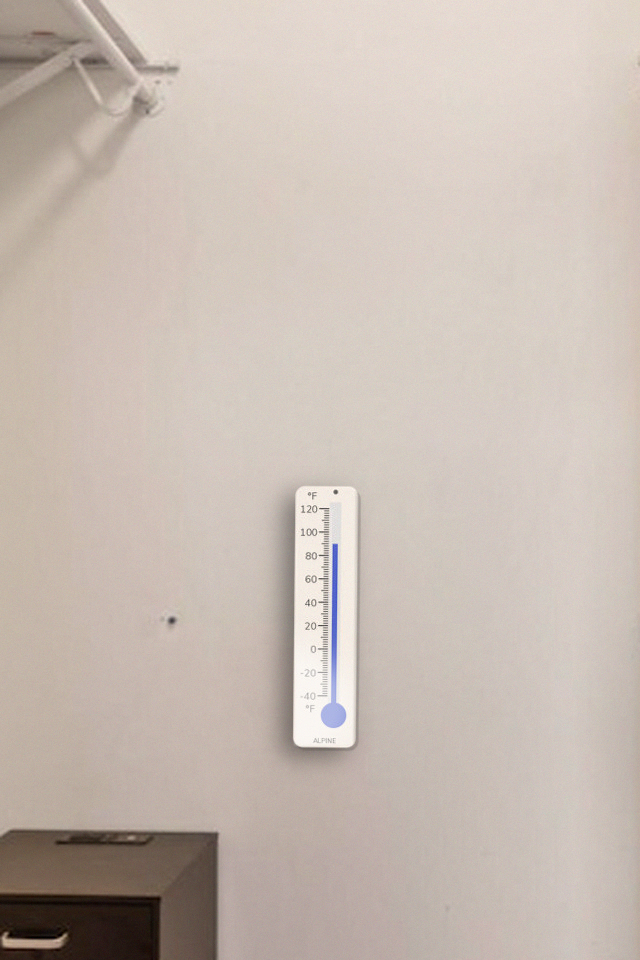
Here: **90** °F
